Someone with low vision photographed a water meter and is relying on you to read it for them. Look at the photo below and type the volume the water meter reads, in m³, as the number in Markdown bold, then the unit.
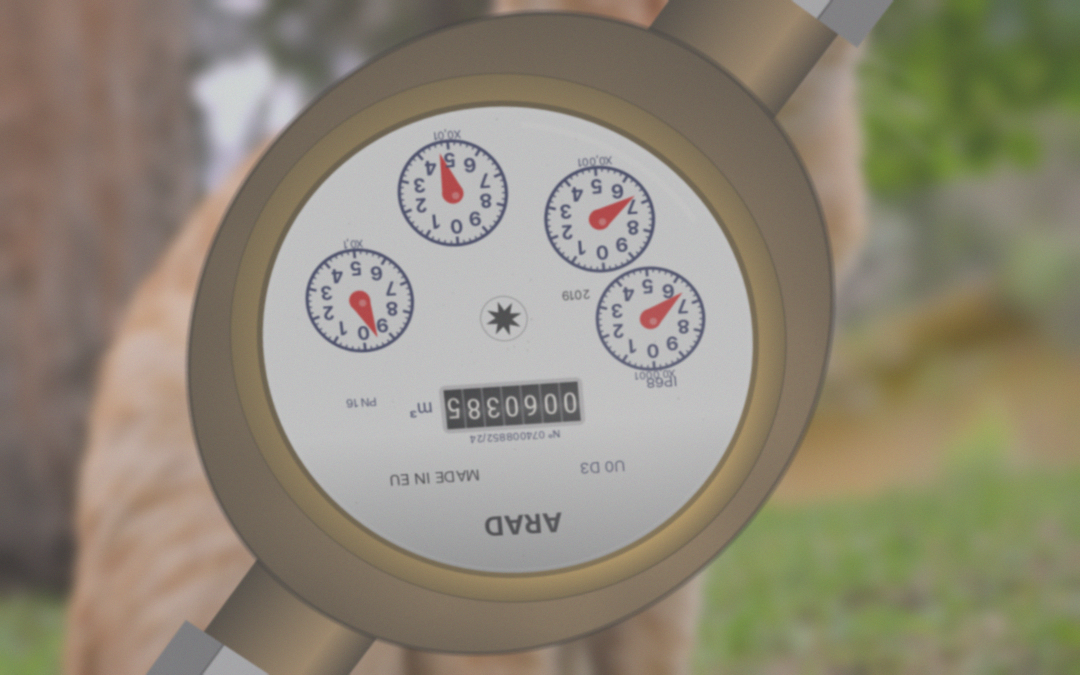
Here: **60384.9466** m³
